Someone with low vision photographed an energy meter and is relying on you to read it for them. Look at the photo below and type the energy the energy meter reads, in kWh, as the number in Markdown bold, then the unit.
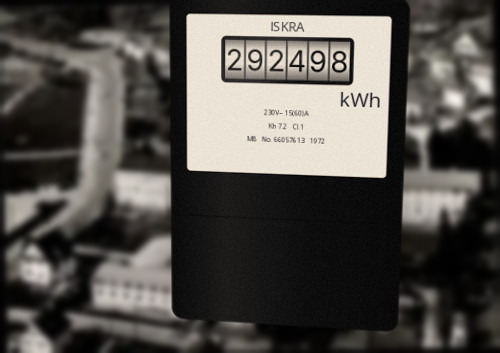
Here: **292498** kWh
